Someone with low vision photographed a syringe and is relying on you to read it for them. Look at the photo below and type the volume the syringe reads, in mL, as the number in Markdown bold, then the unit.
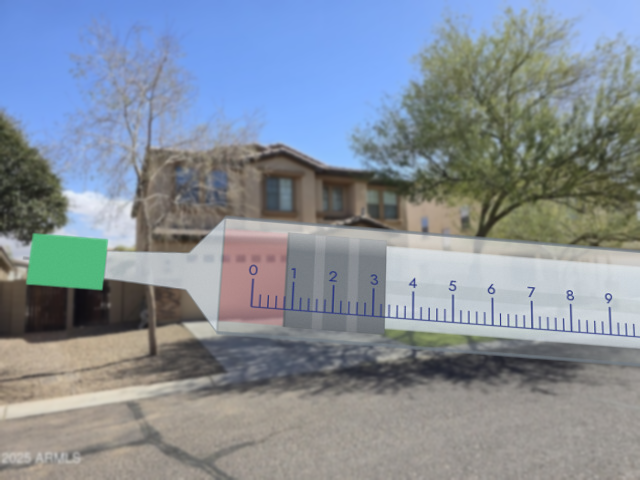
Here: **0.8** mL
